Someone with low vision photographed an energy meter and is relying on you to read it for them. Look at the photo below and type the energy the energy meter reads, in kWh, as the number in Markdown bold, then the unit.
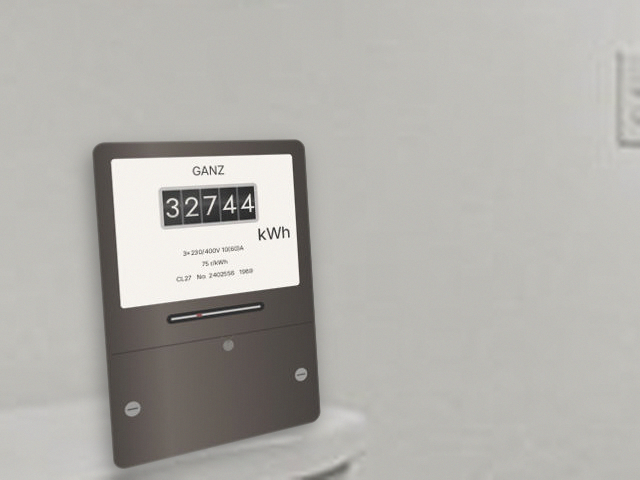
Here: **32744** kWh
